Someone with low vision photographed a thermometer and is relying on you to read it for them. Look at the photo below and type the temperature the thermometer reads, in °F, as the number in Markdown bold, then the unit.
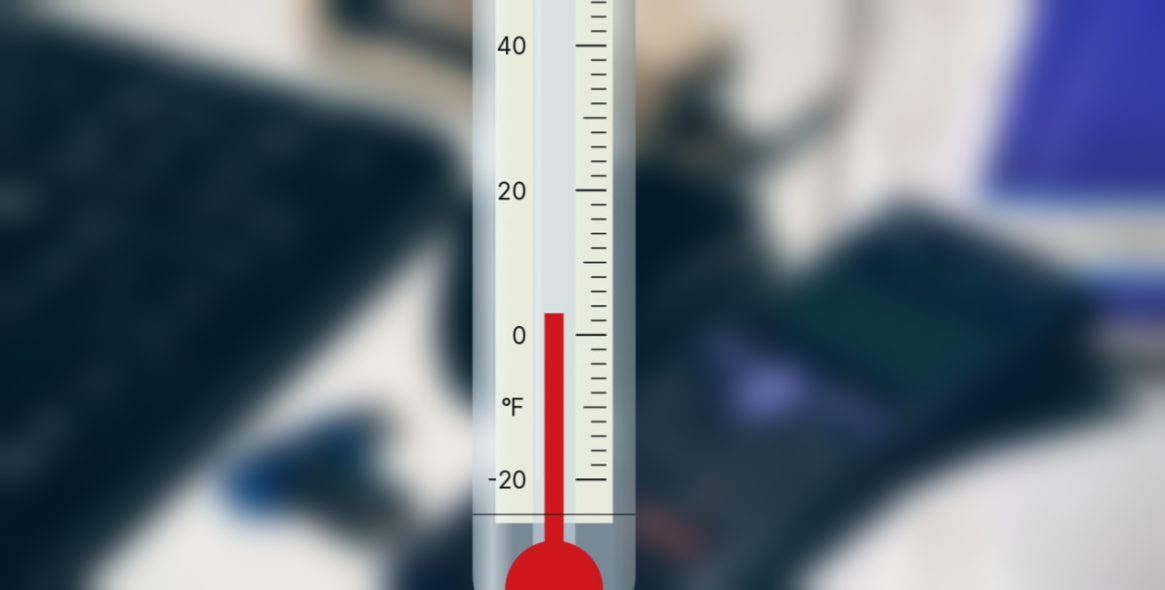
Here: **3** °F
